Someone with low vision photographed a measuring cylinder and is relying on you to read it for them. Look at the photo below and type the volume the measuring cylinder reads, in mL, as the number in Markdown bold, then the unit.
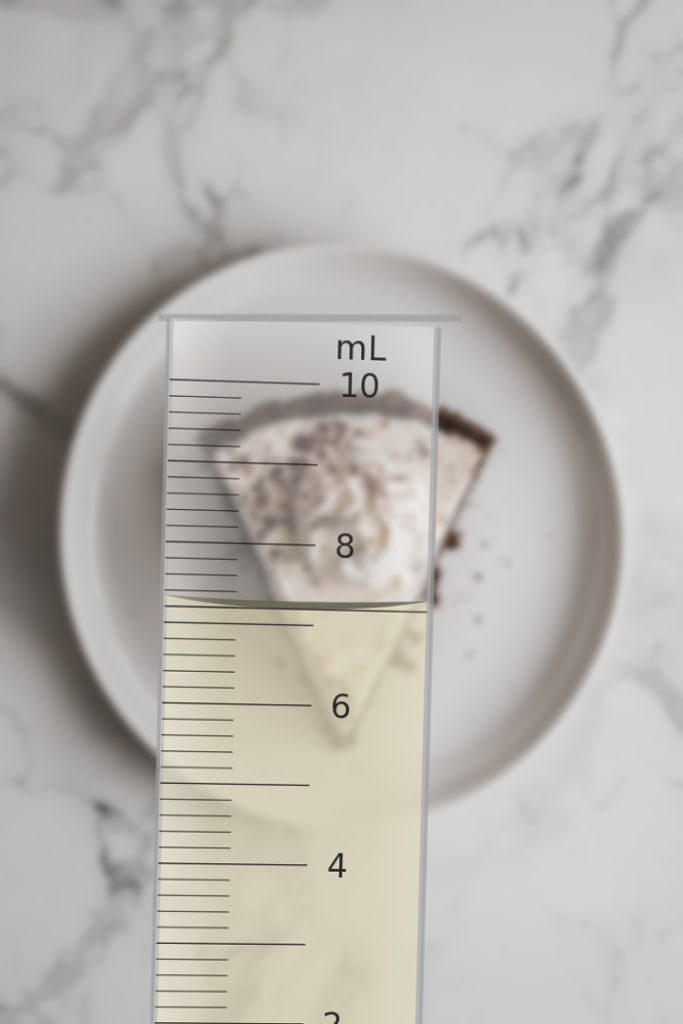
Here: **7.2** mL
